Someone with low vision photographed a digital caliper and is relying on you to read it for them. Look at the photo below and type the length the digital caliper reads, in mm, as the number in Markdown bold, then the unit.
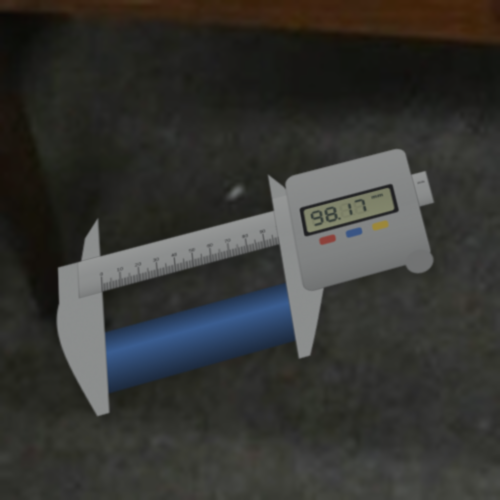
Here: **98.17** mm
